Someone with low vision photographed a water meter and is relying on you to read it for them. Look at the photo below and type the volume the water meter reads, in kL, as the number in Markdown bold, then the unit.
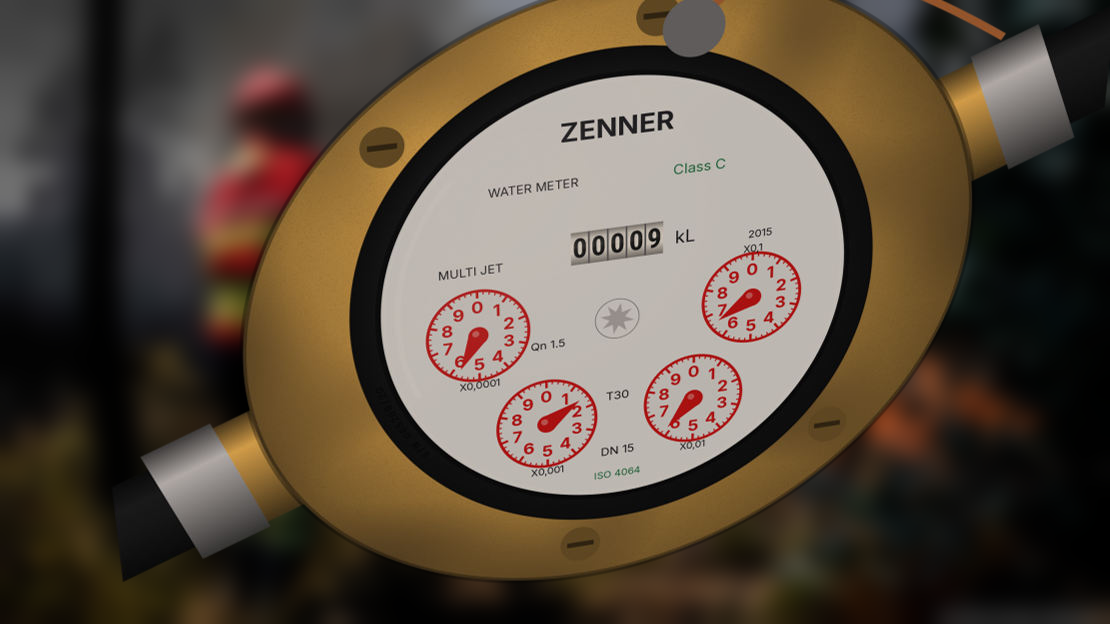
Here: **9.6615** kL
